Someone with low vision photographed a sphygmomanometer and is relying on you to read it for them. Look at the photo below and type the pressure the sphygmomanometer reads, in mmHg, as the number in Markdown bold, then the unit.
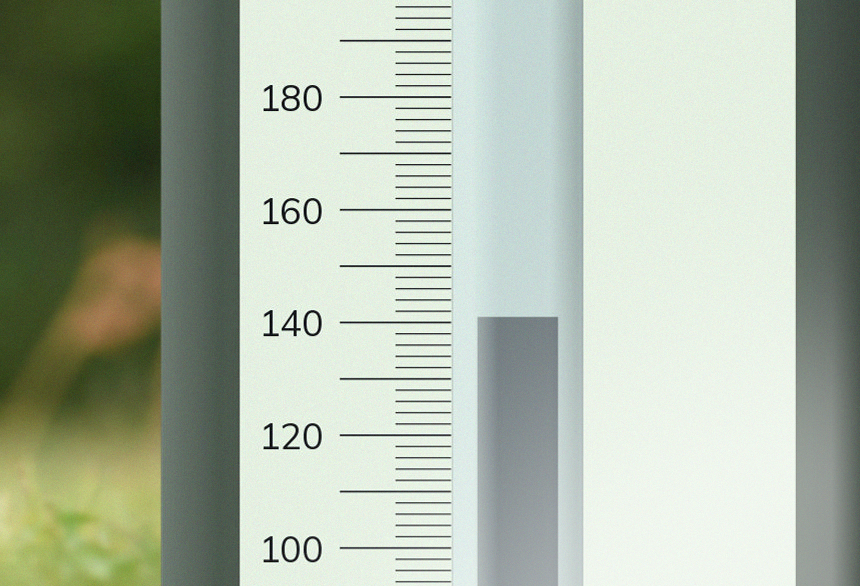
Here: **141** mmHg
